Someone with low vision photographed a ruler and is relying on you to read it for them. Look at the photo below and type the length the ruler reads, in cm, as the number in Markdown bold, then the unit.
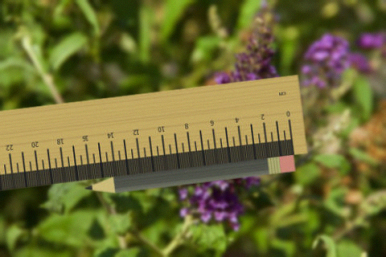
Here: **16.5** cm
